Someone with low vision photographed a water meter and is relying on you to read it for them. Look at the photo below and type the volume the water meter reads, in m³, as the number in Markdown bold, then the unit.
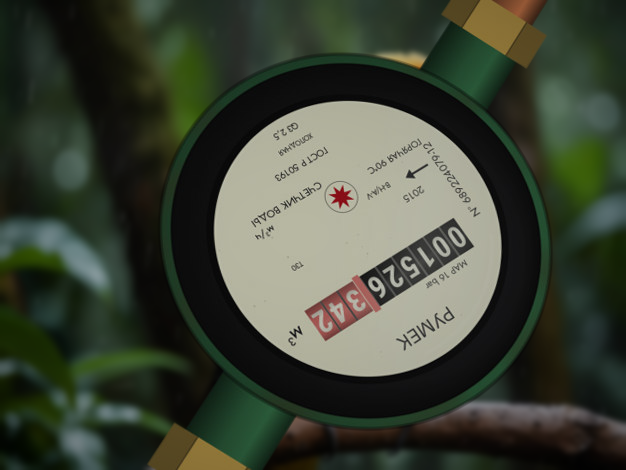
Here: **1526.342** m³
